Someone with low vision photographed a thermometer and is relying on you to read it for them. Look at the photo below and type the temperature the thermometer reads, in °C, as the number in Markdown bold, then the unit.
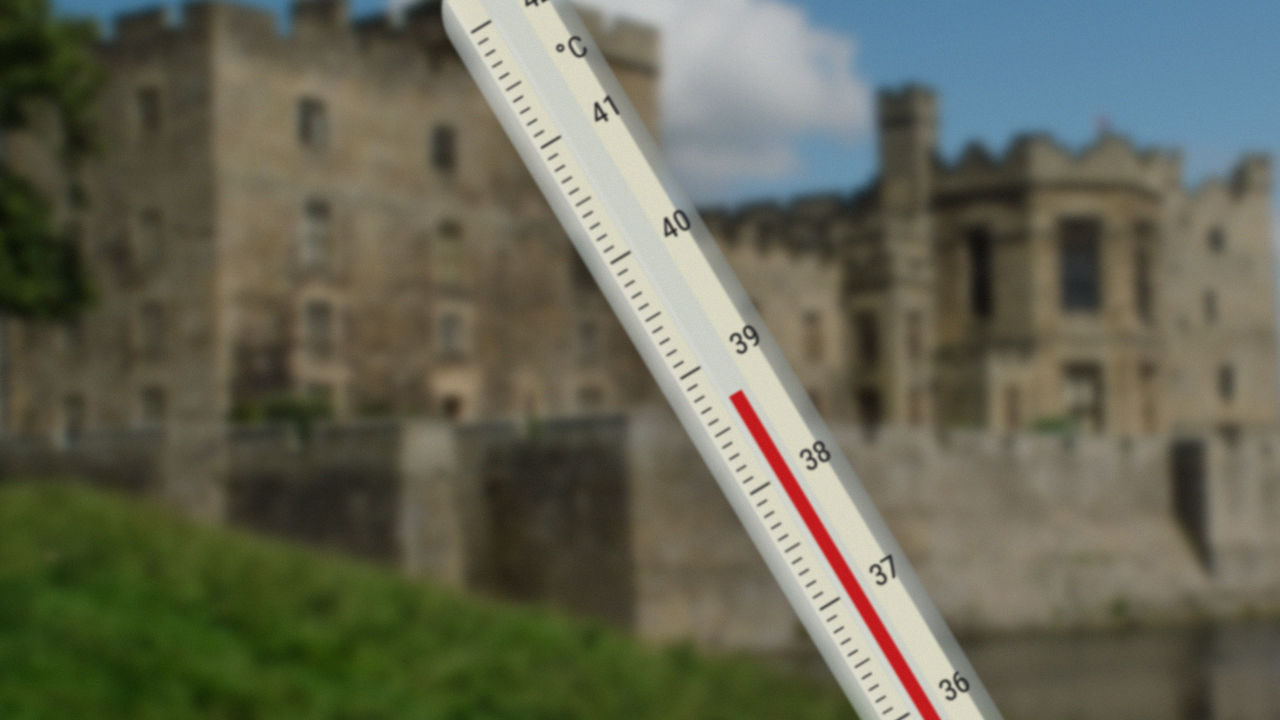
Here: **38.7** °C
